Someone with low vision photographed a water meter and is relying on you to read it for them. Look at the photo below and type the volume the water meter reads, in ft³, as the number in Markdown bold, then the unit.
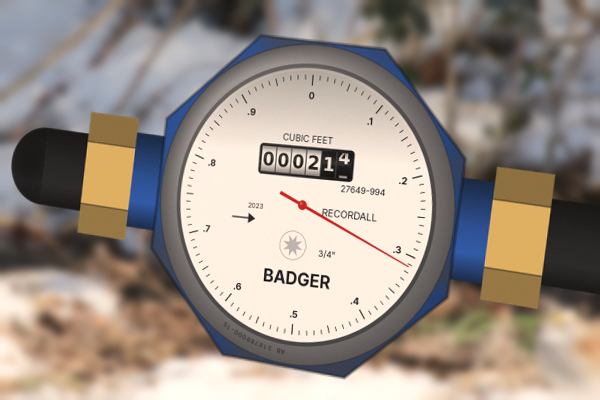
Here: **214.31** ft³
